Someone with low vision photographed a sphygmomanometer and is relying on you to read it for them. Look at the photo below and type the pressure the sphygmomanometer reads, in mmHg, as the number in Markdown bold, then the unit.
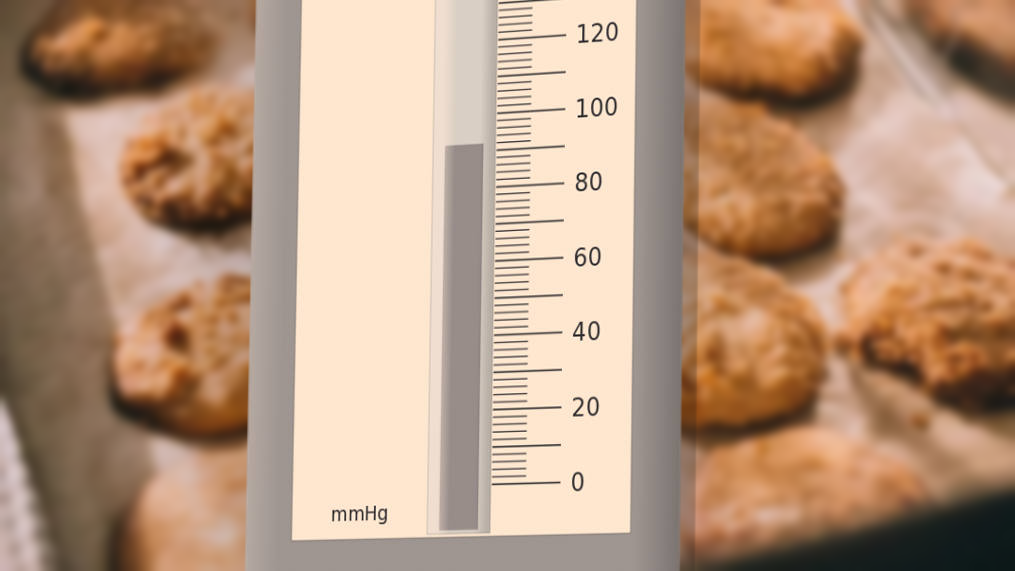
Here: **92** mmHg
